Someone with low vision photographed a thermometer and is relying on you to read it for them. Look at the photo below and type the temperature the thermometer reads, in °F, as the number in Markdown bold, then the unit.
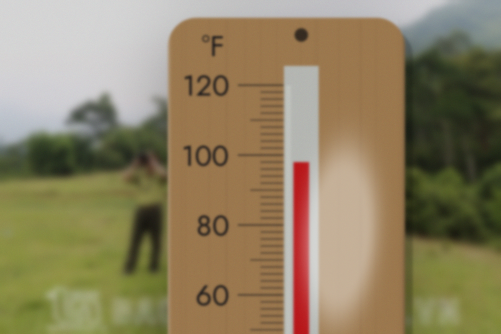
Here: **98** °F
